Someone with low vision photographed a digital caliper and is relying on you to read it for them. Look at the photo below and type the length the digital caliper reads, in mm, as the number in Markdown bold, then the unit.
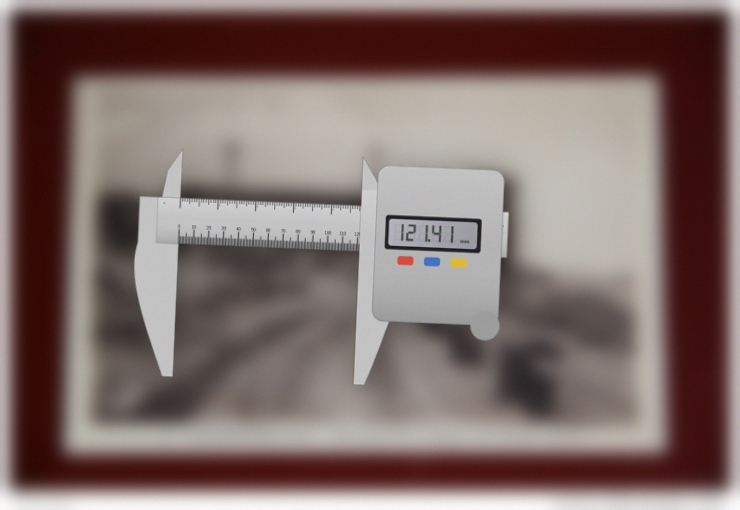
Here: **121.41** mm
